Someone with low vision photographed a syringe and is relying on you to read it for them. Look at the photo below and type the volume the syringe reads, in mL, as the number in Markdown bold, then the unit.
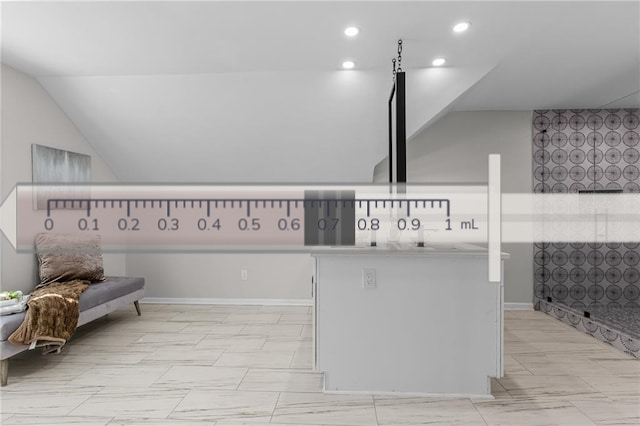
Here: **0.64** mL
